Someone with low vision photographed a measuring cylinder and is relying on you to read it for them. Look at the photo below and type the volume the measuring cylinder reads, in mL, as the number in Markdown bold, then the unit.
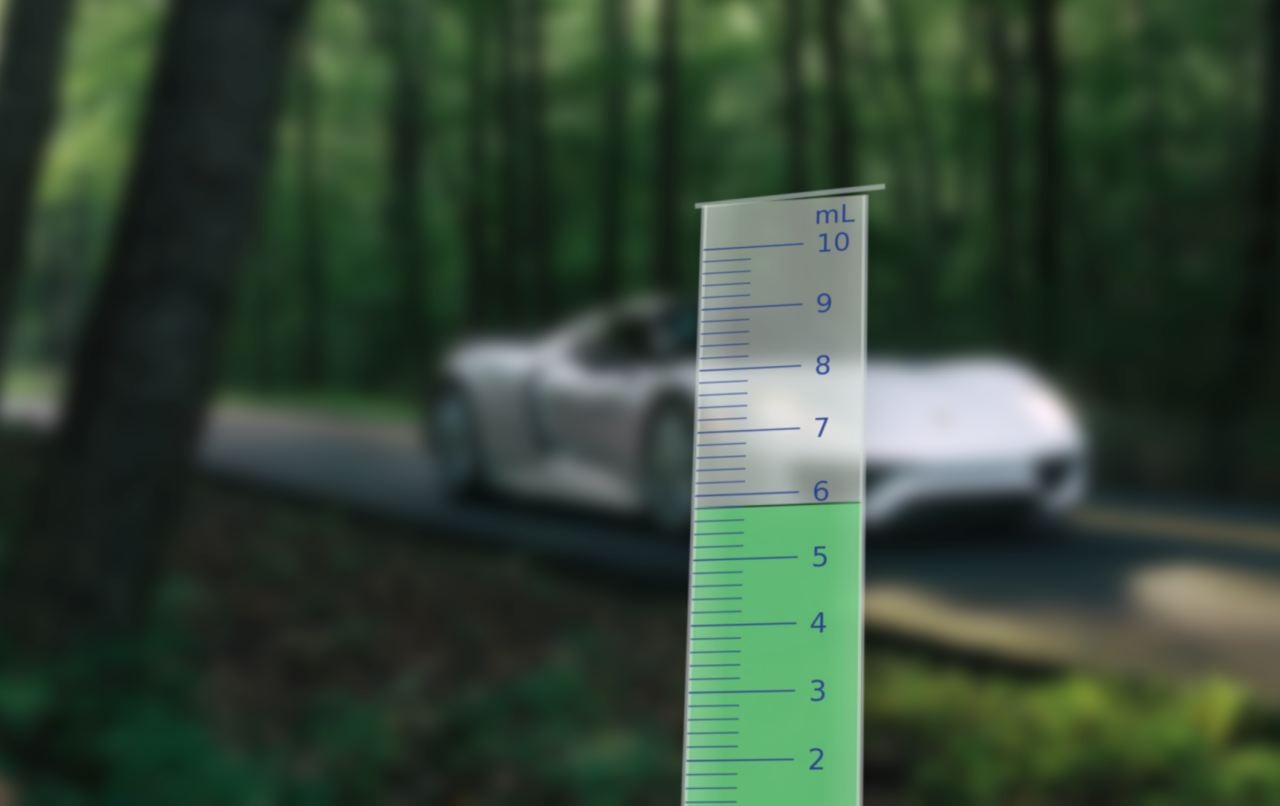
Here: **5.8** mL
